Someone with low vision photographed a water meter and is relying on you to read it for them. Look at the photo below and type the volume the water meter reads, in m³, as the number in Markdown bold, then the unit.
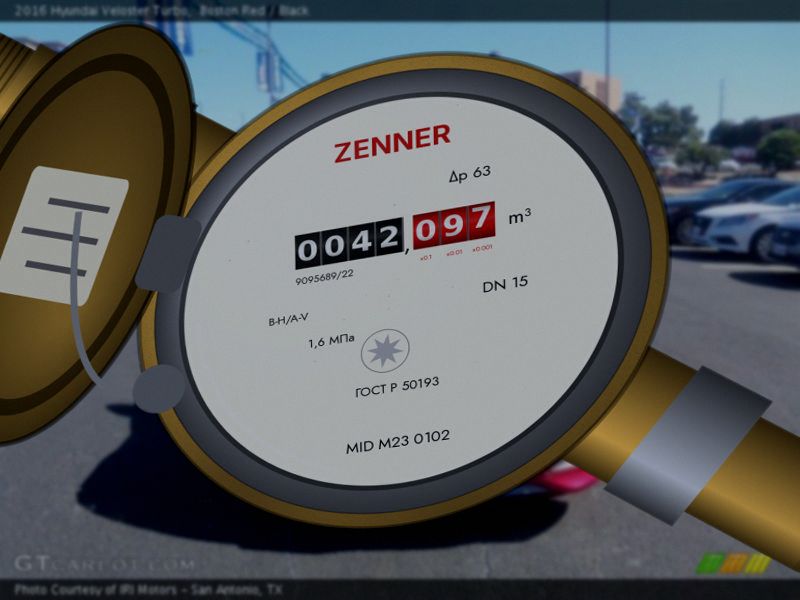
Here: **42.097** m³
